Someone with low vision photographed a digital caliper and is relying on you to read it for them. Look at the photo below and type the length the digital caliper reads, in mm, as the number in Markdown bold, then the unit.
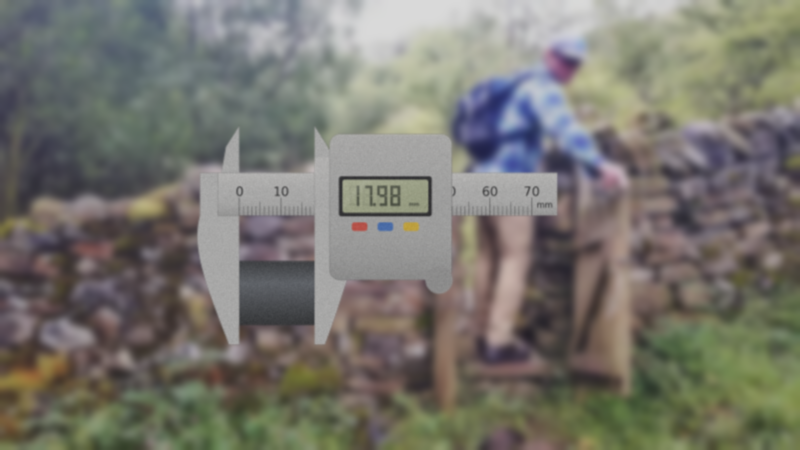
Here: **17.98** mm
